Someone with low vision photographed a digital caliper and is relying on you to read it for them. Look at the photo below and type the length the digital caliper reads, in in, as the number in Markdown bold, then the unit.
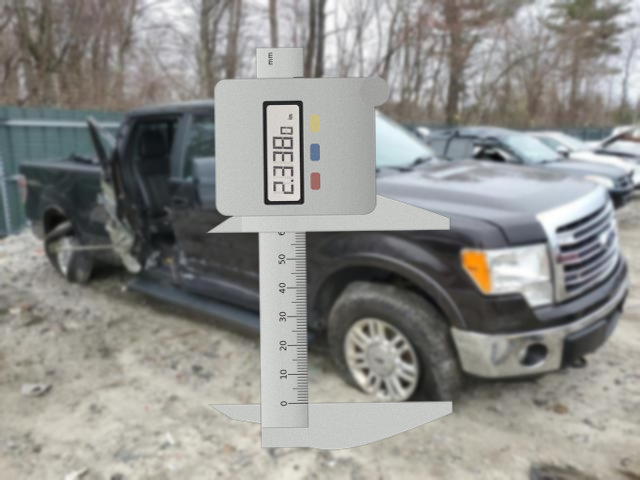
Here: **2.3380** in
